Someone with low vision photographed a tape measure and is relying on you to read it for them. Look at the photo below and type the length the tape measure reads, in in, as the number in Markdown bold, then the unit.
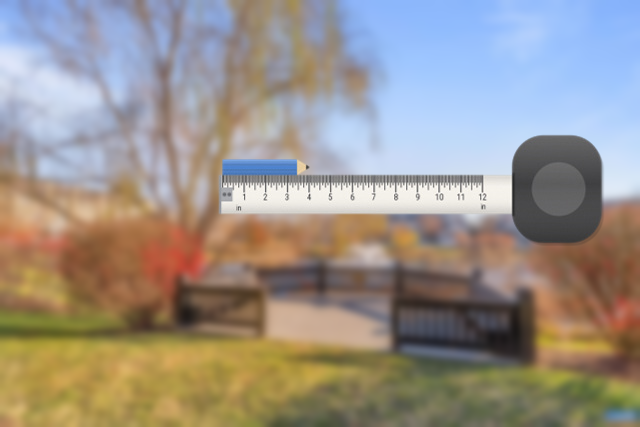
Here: **4** in
